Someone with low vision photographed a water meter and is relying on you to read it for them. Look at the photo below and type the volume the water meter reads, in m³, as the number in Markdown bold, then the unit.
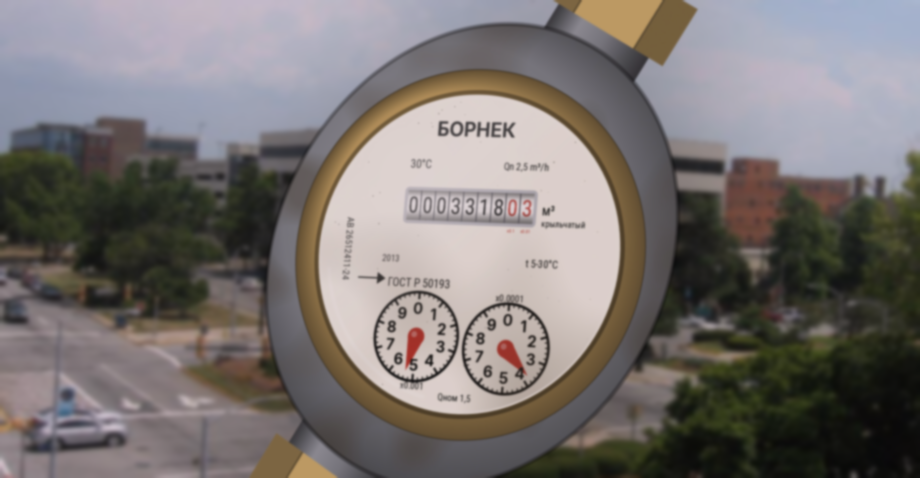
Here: **3318.0353** m³
